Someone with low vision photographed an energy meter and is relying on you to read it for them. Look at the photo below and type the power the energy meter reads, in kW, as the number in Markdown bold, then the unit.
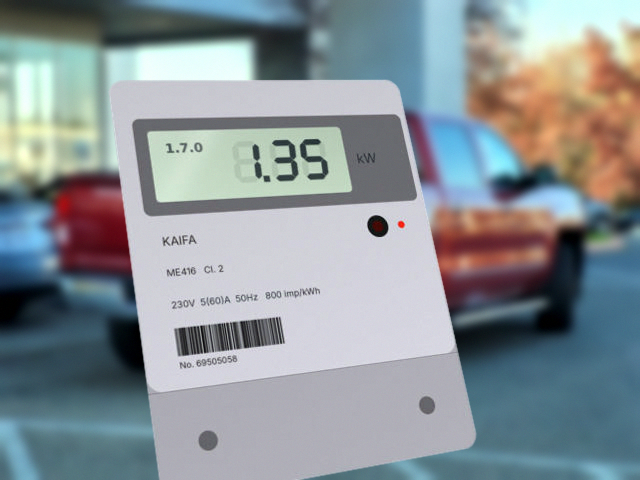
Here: **1.35** kW
